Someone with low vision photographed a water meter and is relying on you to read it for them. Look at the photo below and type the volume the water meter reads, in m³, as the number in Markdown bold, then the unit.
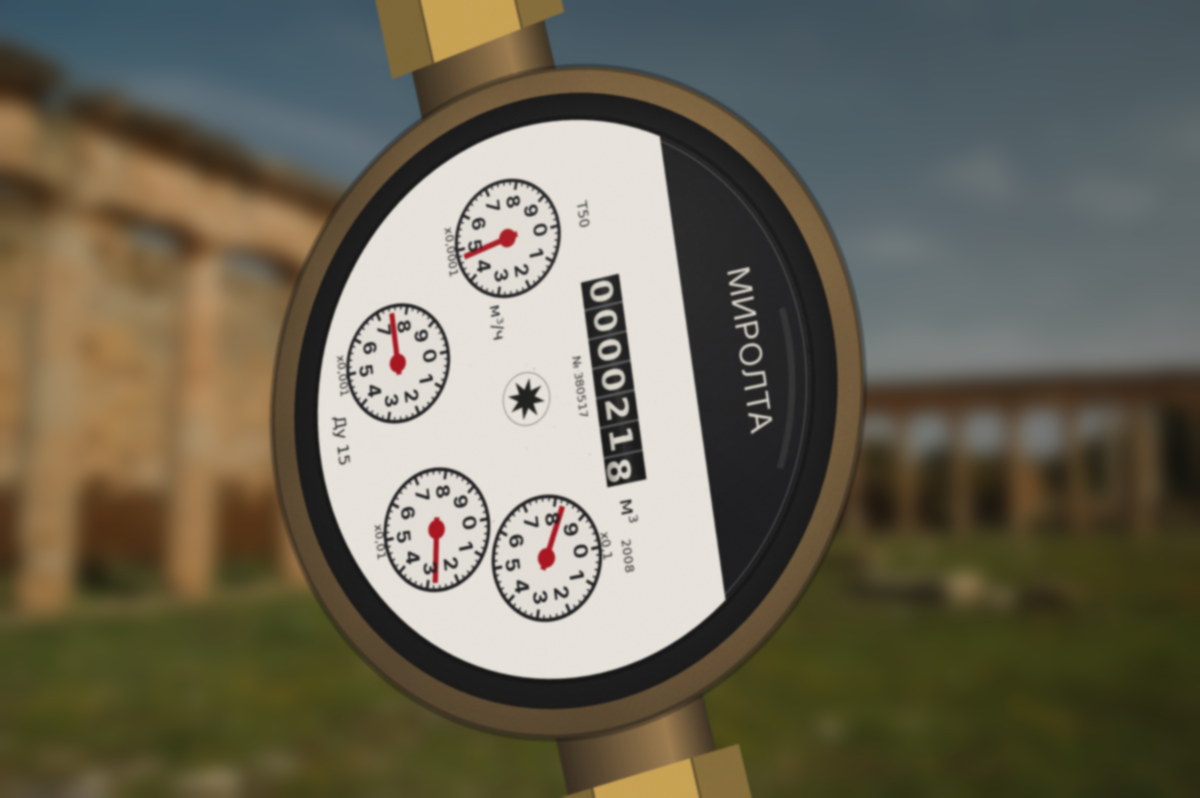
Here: **217.8274** m³
